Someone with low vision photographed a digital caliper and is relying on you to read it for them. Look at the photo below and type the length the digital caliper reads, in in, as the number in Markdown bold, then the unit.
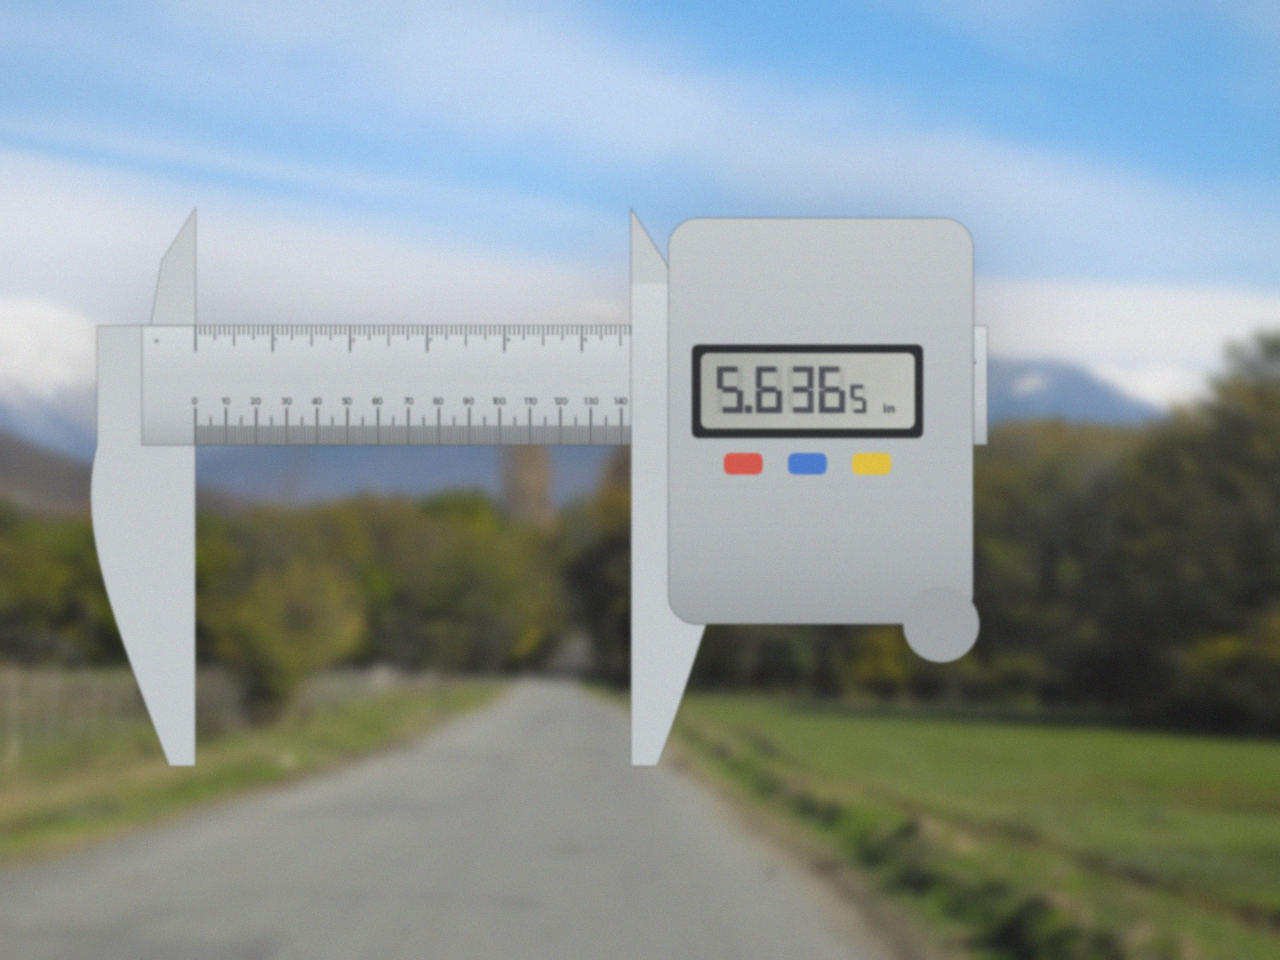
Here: **5.6365** in
